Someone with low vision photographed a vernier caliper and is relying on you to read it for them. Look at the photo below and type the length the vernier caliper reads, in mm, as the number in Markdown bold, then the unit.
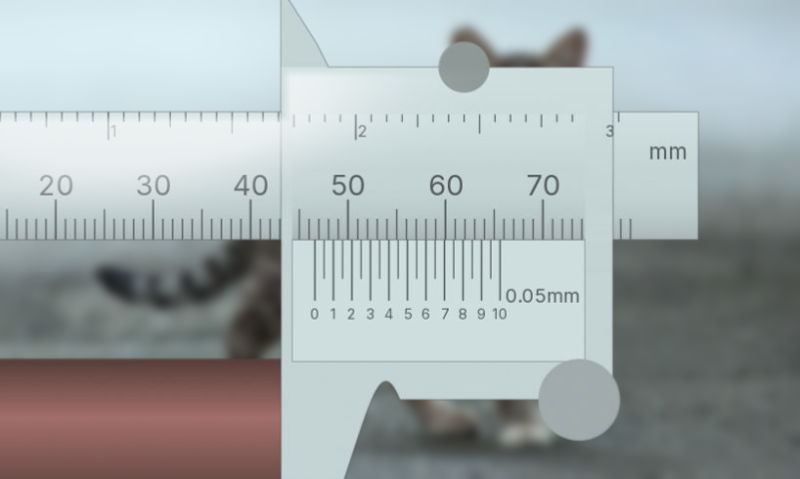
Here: **46.6** mm
